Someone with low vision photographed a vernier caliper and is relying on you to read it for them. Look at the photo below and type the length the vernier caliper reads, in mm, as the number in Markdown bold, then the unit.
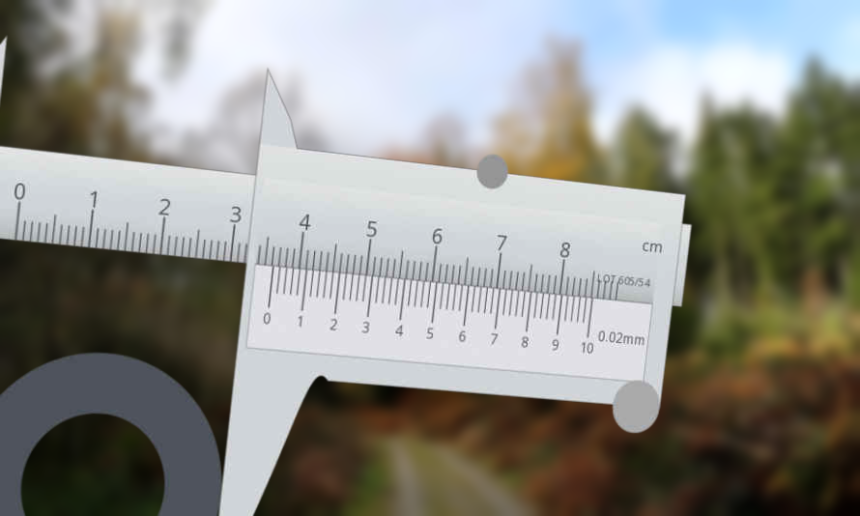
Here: **36.2** mm
